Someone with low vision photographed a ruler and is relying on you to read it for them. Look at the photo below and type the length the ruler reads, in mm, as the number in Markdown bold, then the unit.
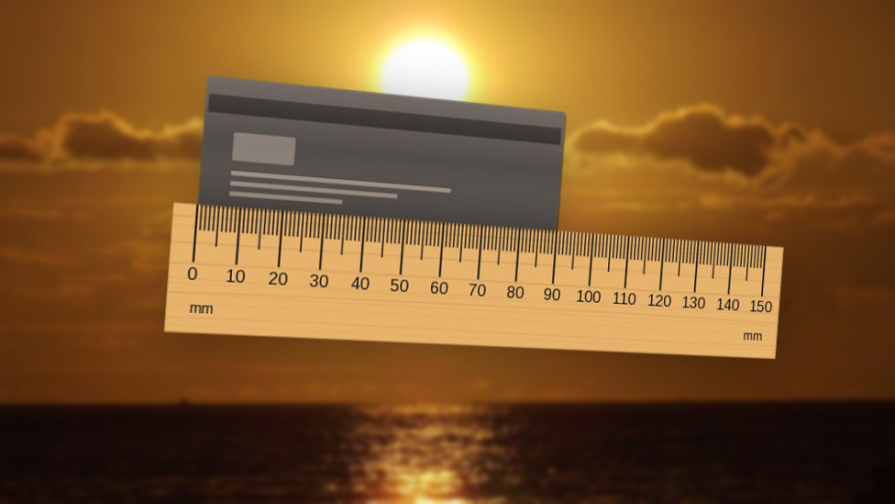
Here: **90** mm
